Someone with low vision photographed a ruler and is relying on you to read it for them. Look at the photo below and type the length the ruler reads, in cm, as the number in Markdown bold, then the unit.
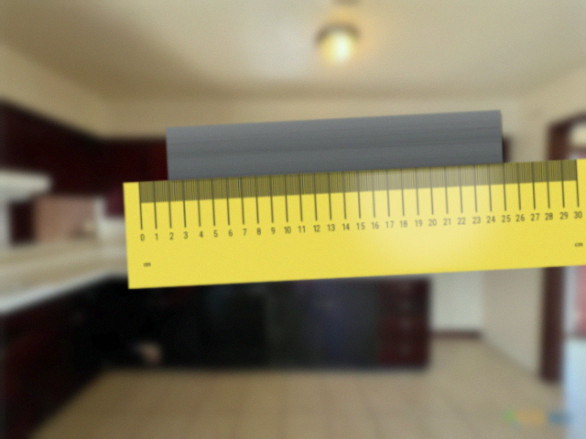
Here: **23** cm
